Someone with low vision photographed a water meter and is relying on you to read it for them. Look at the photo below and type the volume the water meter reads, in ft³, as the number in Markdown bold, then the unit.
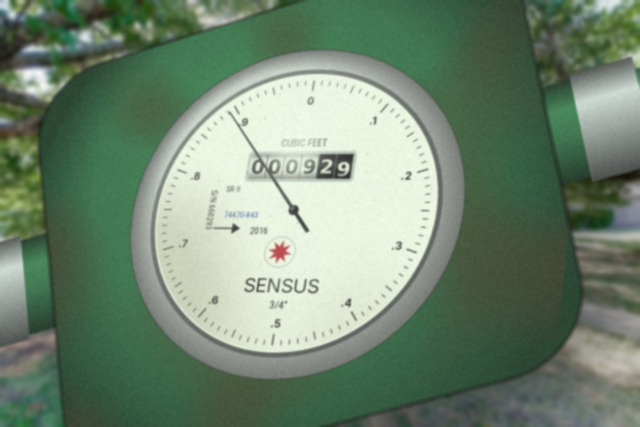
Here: **928.89** ft³
